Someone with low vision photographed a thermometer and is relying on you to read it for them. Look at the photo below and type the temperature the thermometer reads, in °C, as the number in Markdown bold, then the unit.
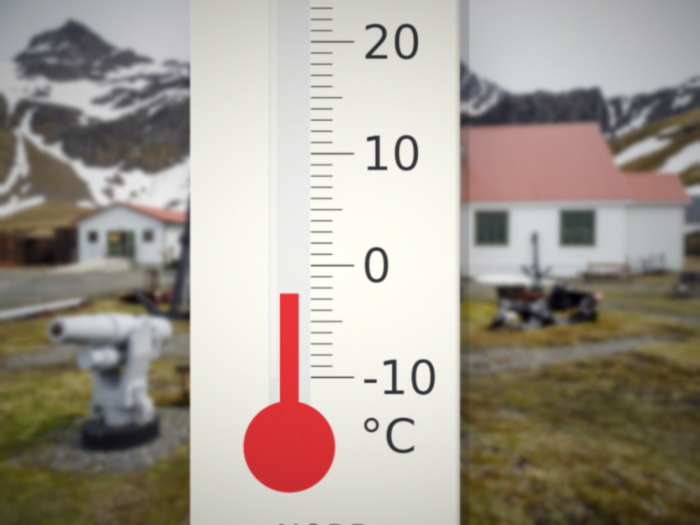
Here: **-2.5** °C
